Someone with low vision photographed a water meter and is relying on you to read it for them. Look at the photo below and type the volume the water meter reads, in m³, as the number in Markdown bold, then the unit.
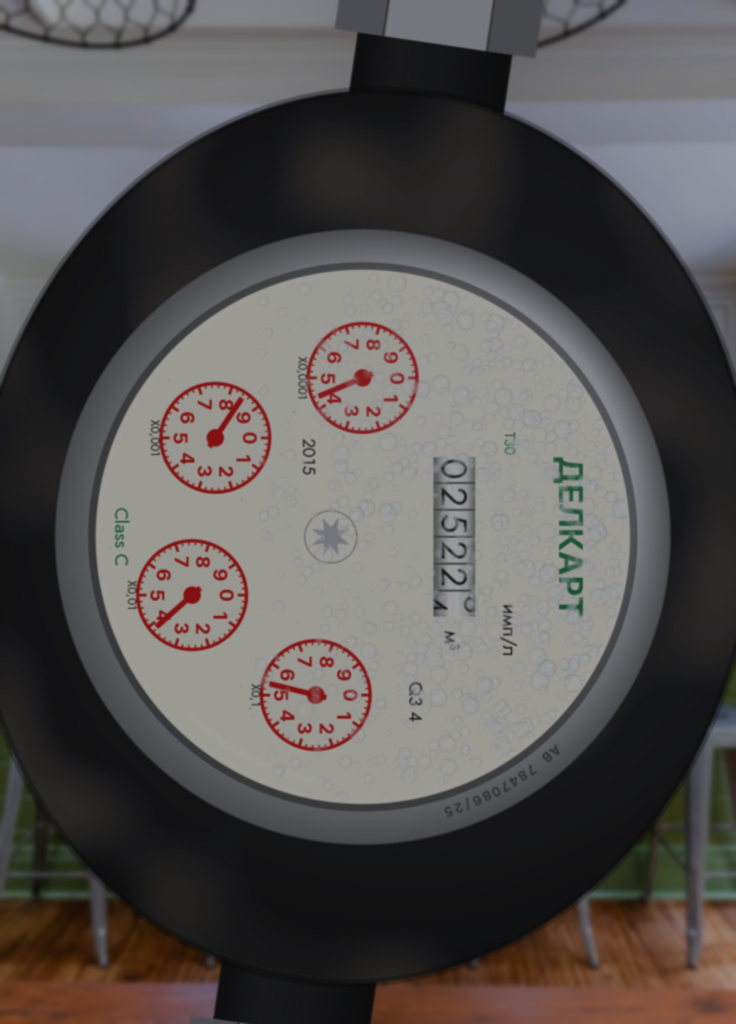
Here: **25223.5384** m³
